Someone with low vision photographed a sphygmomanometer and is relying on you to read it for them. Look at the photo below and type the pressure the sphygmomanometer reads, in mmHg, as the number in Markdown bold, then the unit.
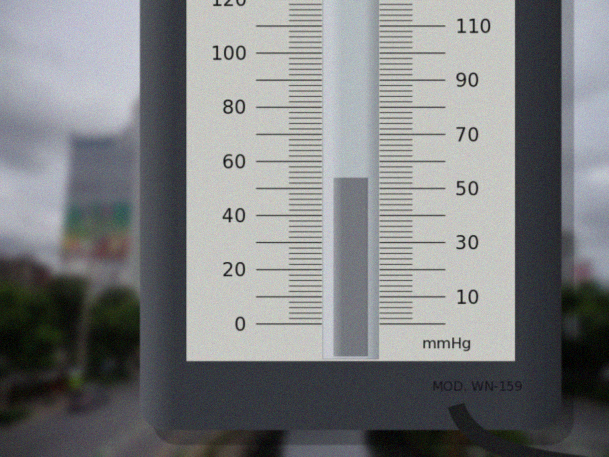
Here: **54** mmHg
